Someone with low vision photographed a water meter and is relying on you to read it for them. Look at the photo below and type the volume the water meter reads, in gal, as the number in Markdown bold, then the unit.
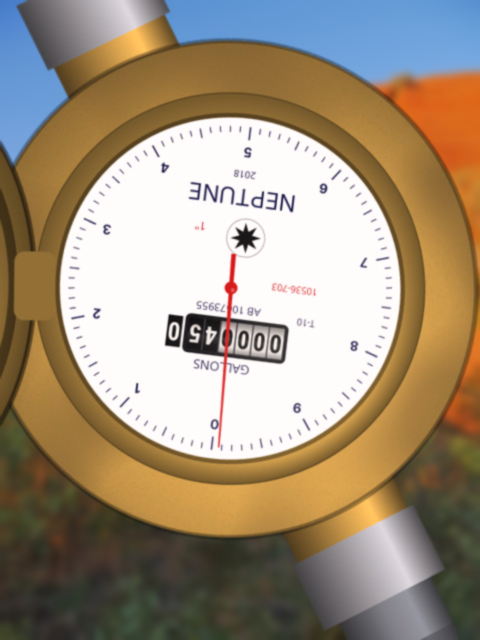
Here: **449.9** gal
